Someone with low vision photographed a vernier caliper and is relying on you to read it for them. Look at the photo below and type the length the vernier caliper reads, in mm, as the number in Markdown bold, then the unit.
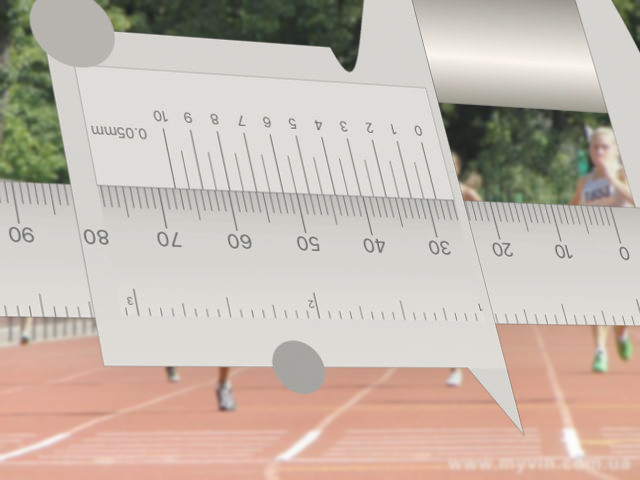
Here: **28.6** mm
